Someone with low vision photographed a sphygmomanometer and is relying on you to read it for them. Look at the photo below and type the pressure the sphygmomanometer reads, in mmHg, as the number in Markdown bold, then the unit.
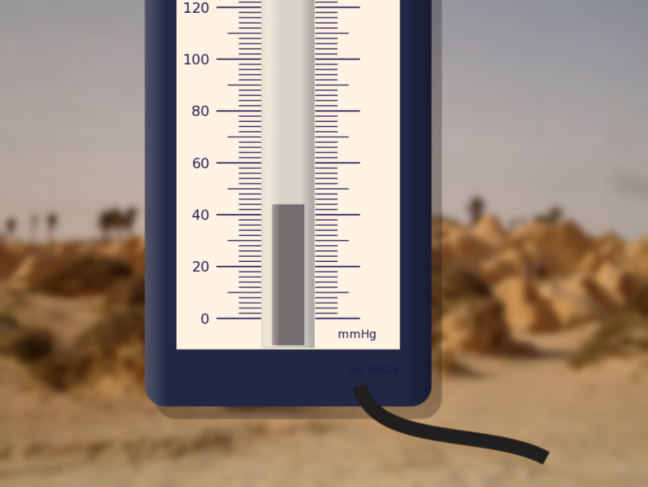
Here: **44** mmHg
